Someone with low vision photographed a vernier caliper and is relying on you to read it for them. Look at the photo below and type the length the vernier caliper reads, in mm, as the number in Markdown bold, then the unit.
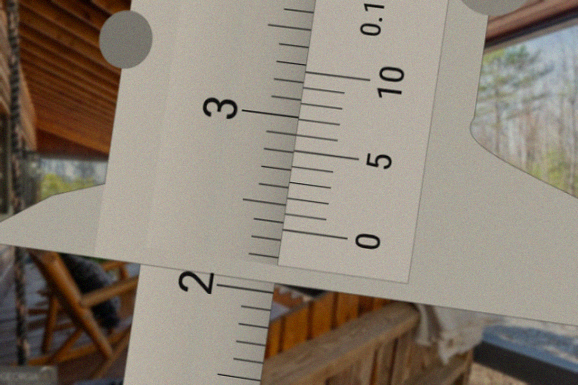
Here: **23.6** mm
